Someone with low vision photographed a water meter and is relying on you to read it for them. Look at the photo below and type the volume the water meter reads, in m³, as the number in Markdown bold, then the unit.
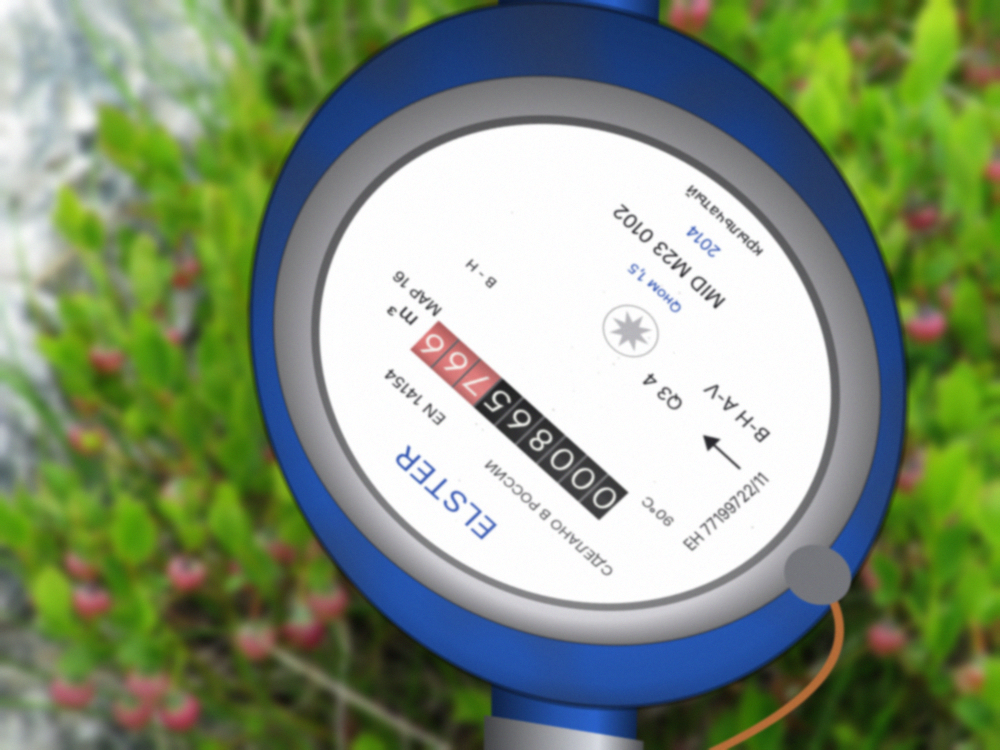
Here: **865.766** m³
